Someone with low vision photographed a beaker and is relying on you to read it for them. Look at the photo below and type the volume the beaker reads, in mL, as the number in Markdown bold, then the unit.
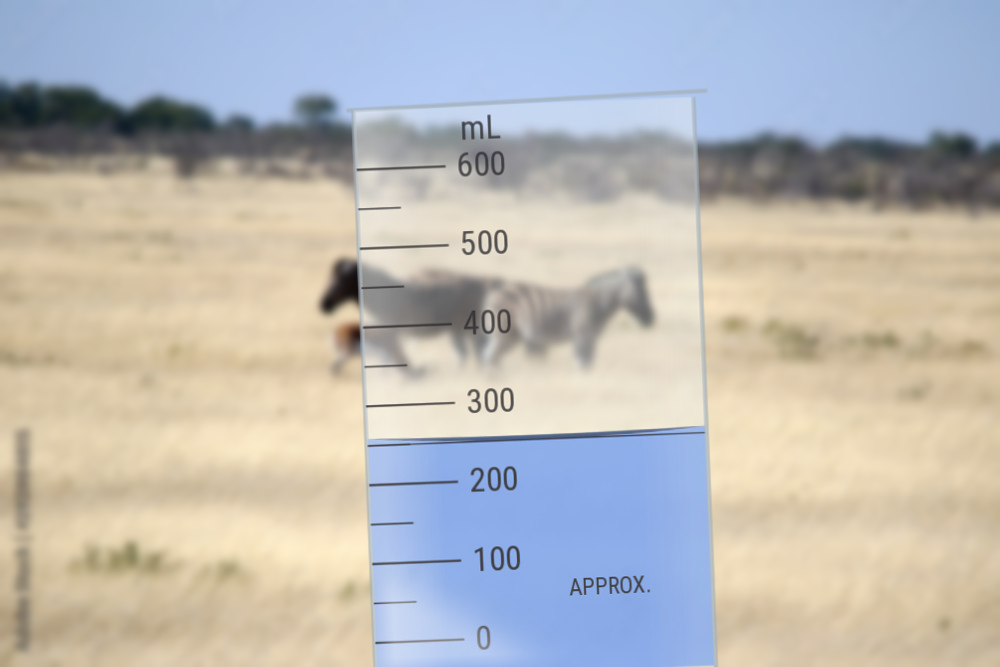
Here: **250** mL
